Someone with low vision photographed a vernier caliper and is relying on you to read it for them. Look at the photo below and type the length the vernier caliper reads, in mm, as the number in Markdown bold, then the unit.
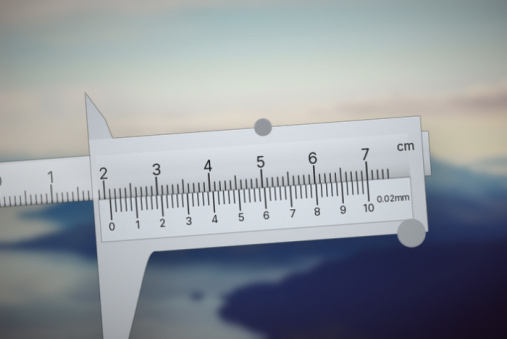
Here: **21.0** mm
